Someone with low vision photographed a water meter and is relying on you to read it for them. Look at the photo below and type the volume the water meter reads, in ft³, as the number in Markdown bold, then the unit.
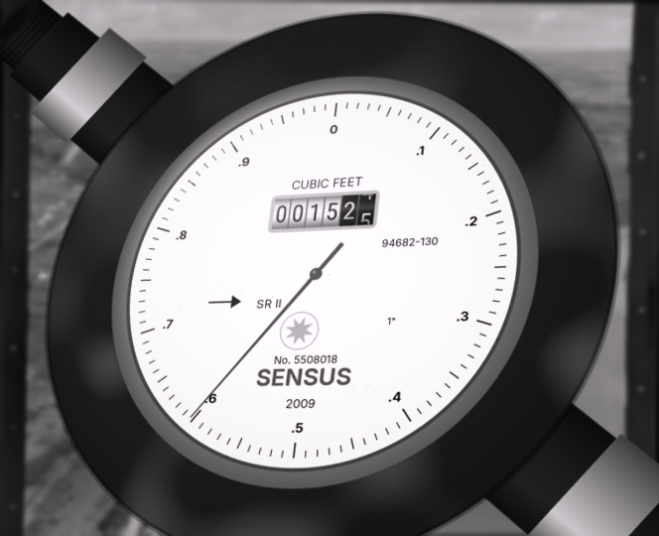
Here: **1524.60** ft³
